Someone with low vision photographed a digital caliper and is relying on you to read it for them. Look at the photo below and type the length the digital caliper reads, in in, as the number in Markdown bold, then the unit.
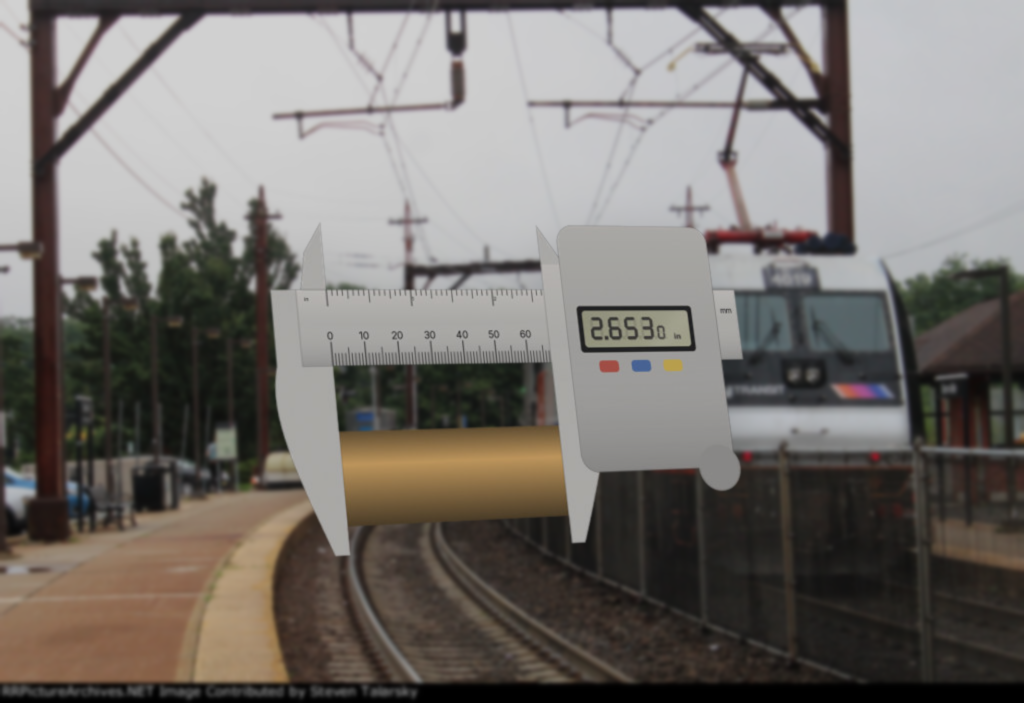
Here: **2.6530** in
